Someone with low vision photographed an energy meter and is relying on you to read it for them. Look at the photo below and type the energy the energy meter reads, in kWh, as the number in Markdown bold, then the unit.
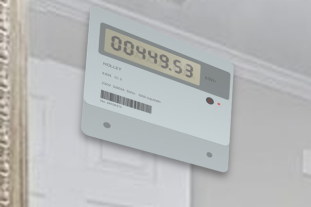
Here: **449.53** kWh
